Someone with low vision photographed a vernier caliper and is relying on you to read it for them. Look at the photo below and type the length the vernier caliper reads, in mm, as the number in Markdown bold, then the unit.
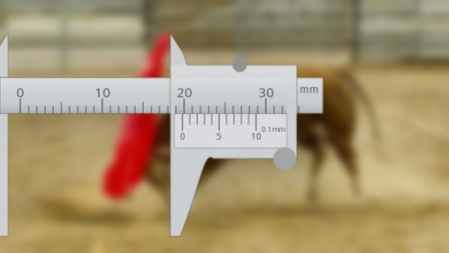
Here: **19.8** mm
